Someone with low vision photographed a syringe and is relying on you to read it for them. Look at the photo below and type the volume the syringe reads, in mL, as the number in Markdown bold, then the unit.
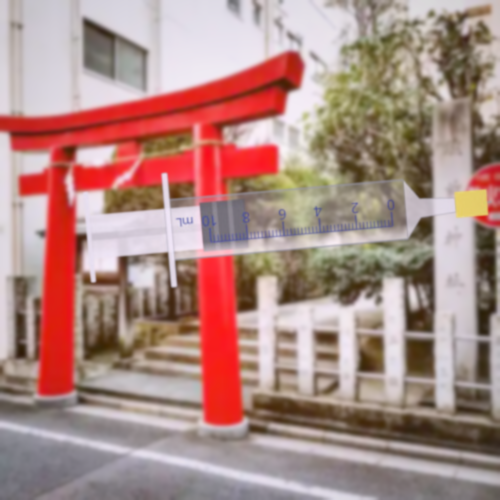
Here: **8** mL
